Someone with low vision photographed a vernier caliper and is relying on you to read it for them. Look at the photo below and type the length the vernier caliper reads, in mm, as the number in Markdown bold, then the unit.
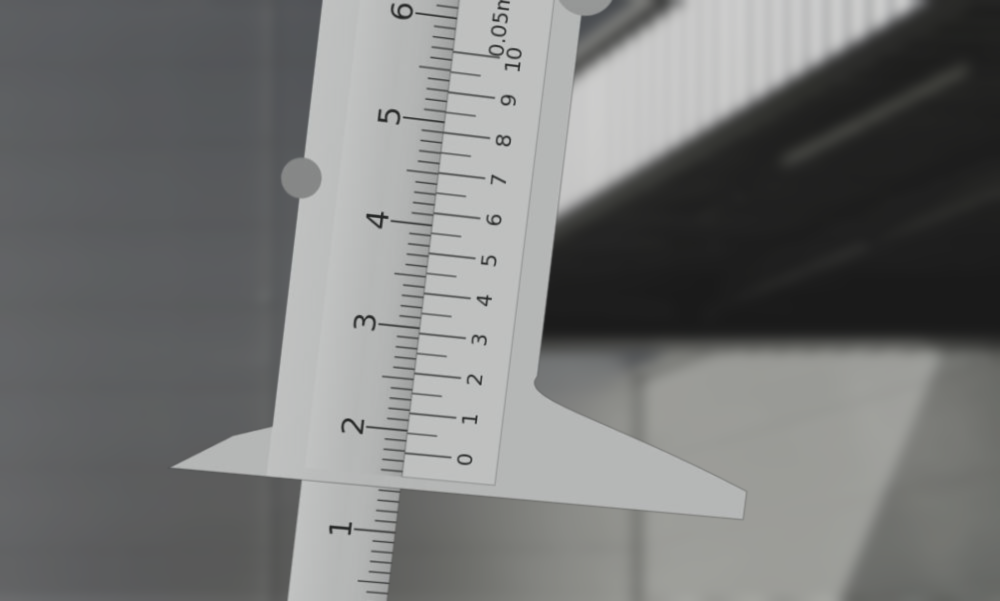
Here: **17.8** mm
